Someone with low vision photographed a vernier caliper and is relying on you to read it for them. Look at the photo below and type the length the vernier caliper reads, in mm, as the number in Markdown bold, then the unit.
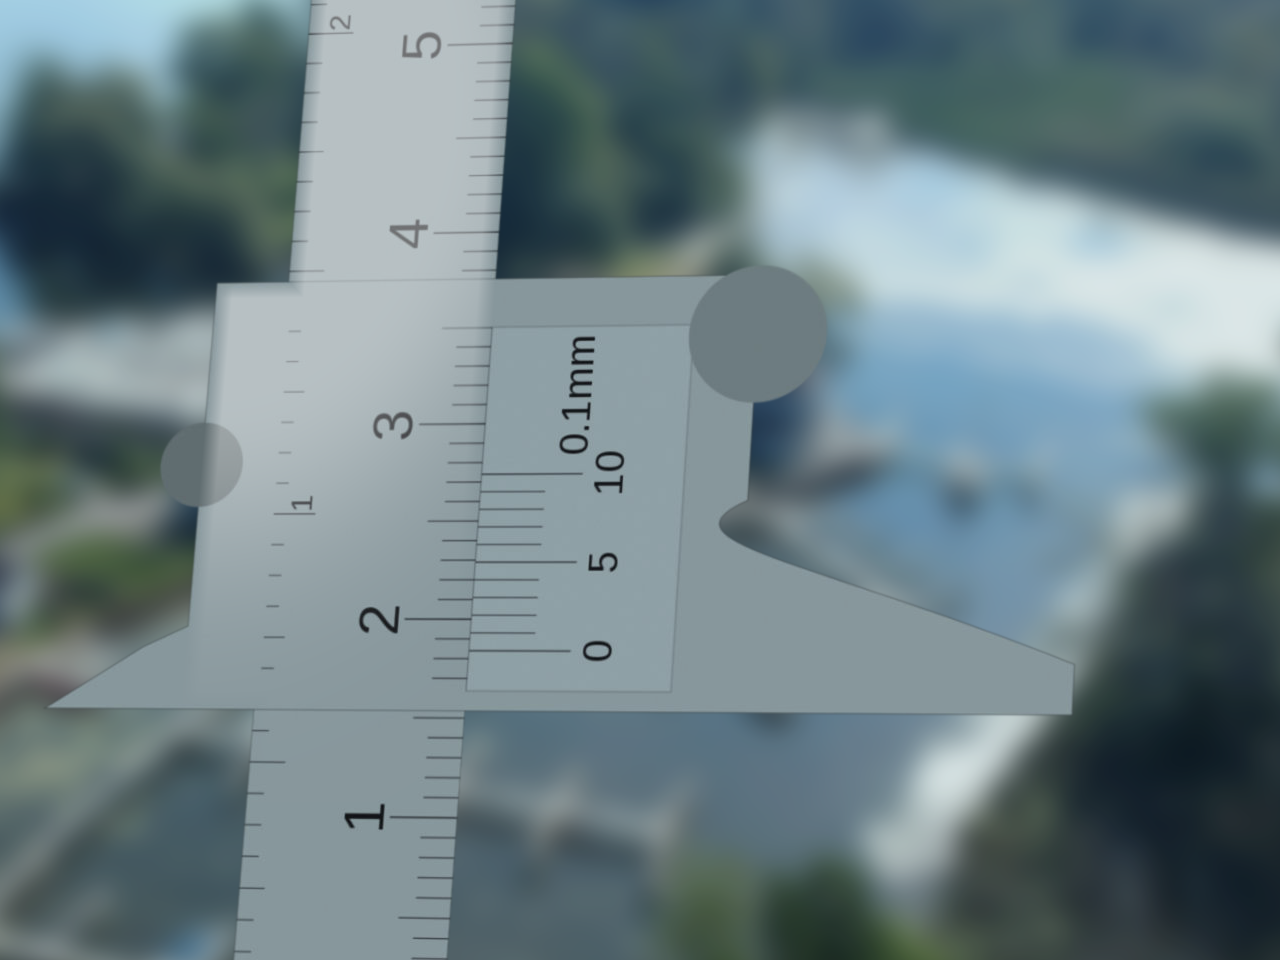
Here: **18.4** mm
